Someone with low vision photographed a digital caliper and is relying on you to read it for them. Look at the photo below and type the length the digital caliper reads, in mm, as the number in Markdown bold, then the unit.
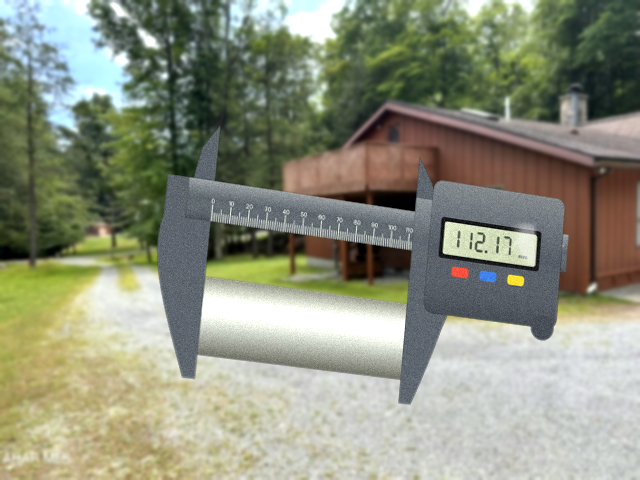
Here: **112.17** mm
